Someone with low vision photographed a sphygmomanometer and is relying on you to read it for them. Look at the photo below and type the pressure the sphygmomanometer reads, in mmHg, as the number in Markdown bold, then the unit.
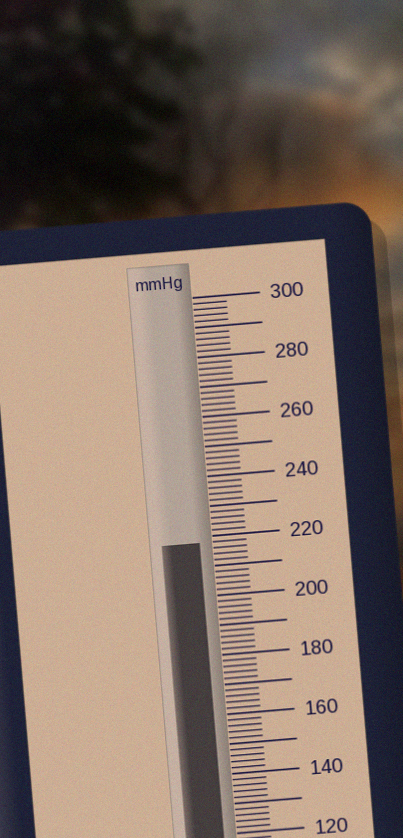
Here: **218** mmHg
